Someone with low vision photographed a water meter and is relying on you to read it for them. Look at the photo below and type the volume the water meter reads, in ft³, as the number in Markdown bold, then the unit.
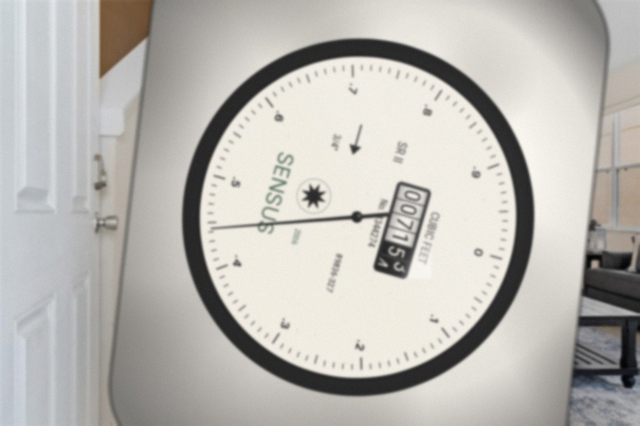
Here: **7153.44** ft³
